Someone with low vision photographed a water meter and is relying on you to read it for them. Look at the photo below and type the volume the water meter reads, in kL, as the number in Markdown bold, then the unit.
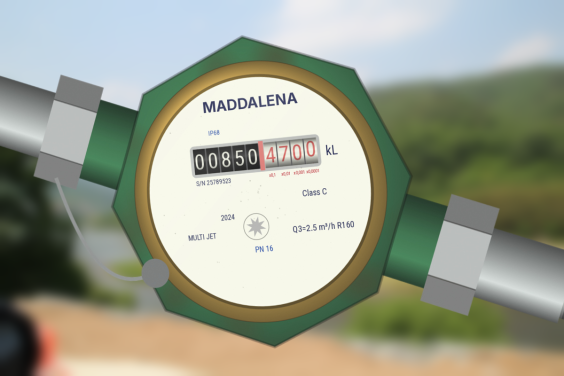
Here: **850.4700** kL
